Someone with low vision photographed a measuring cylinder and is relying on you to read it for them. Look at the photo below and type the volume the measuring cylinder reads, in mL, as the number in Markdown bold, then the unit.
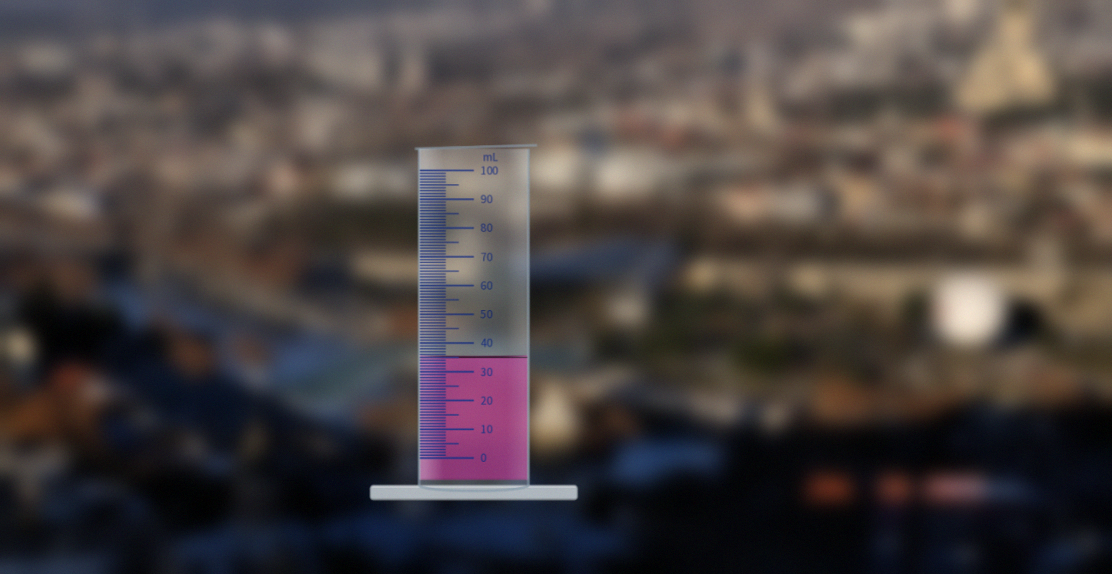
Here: **35** mL
